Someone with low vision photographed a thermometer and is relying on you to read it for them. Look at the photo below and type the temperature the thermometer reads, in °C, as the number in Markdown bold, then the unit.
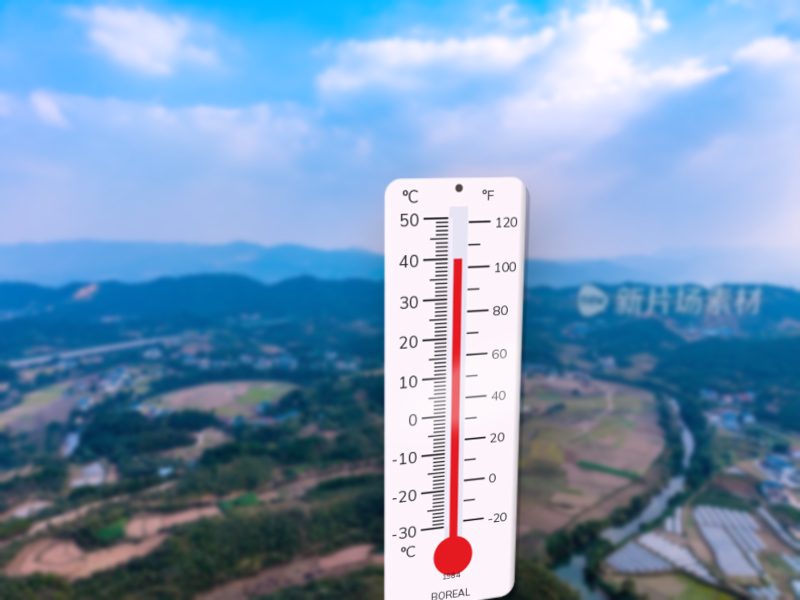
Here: **40** °C
